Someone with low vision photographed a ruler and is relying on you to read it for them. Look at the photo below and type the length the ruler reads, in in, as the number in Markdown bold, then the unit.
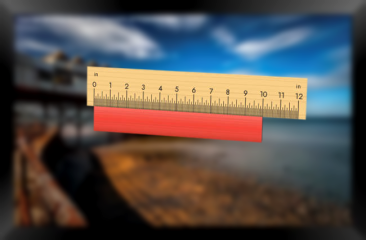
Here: **10** in
